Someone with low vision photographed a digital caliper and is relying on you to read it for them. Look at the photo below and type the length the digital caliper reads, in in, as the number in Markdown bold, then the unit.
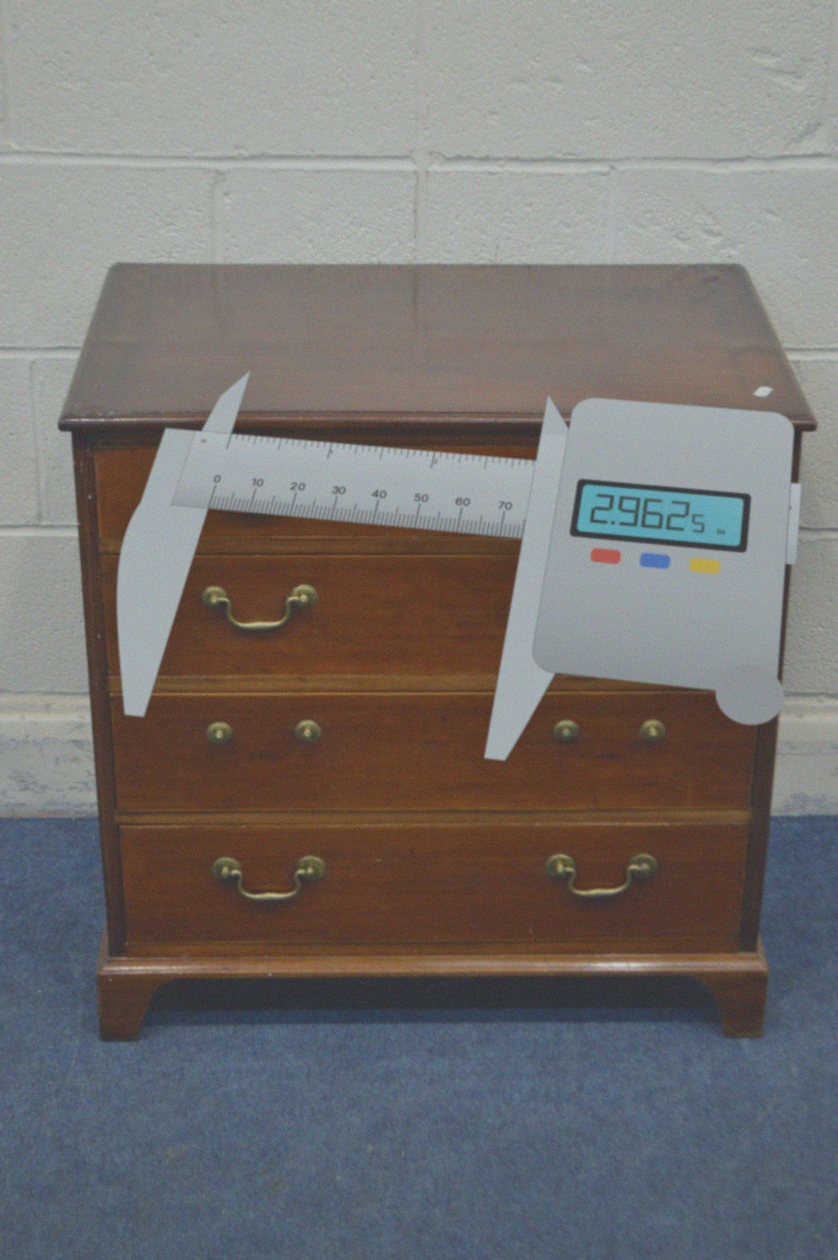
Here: **2.9625** in
